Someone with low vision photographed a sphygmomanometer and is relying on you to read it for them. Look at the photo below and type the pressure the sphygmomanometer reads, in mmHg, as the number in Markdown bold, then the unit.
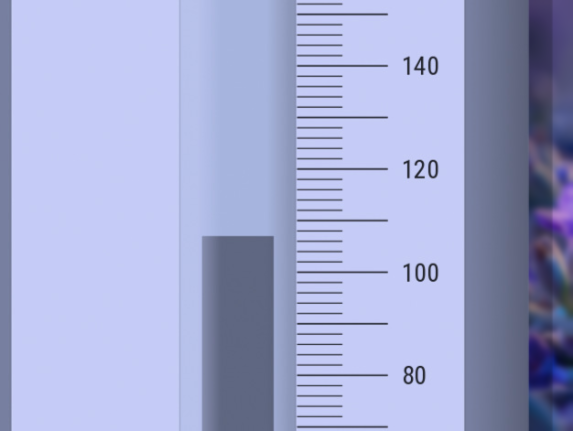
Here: **107** mmHg
